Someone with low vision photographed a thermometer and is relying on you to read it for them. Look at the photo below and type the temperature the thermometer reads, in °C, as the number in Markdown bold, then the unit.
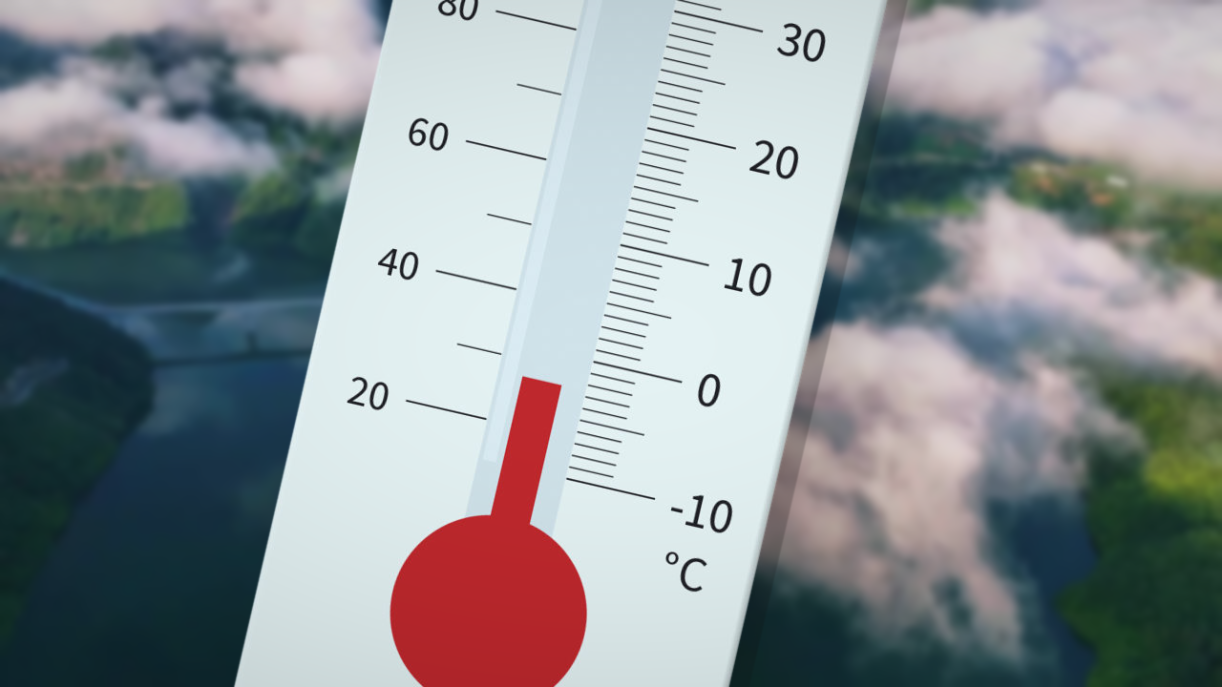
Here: **-2.5** °C
